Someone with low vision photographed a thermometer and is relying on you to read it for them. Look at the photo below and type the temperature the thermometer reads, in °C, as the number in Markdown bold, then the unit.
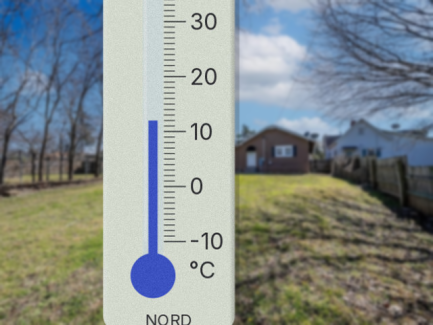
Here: **12** °C
